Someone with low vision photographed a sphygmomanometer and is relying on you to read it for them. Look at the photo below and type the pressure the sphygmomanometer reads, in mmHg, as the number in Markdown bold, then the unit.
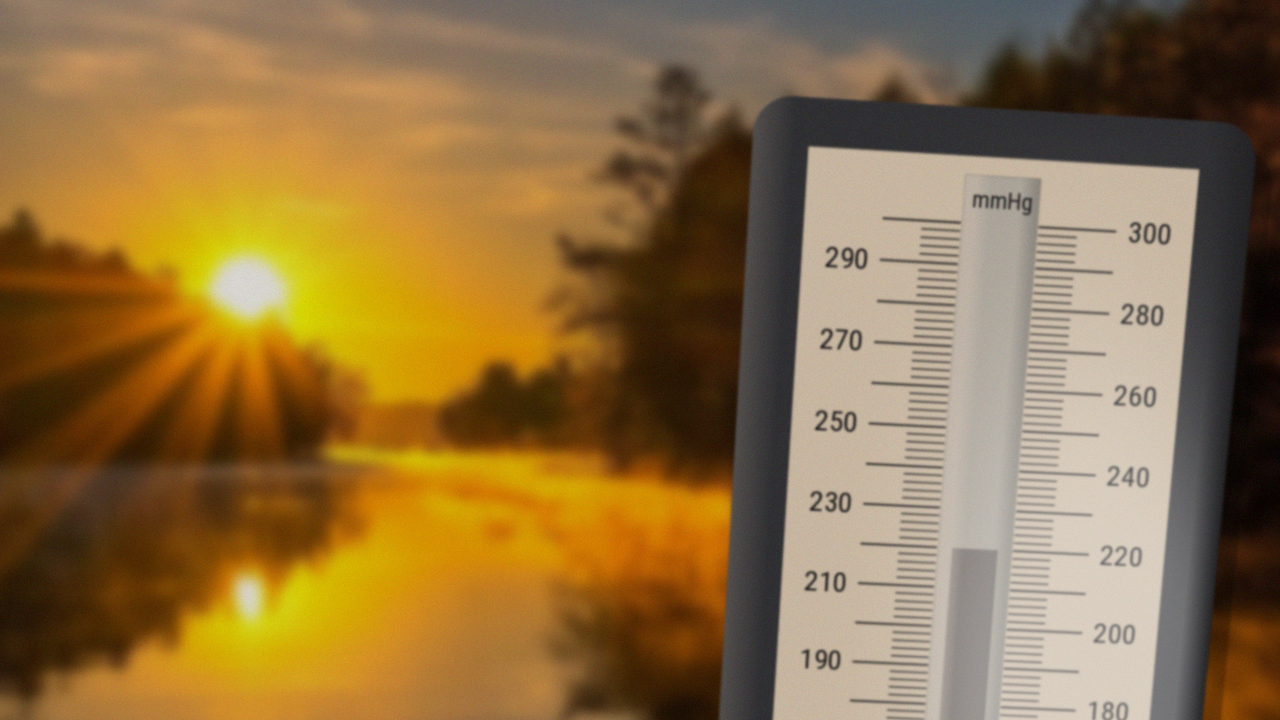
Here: **220** mmHg
